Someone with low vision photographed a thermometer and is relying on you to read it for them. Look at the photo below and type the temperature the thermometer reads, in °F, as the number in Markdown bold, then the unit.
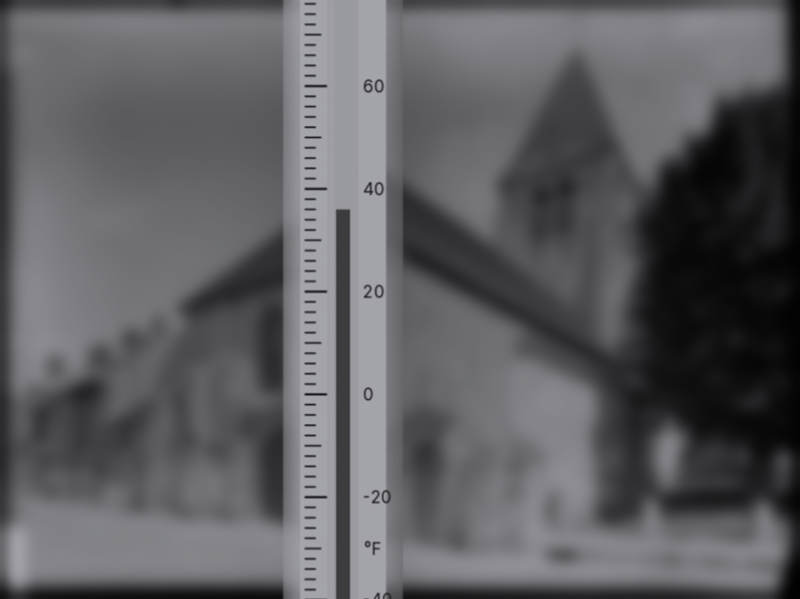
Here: **36** °F
